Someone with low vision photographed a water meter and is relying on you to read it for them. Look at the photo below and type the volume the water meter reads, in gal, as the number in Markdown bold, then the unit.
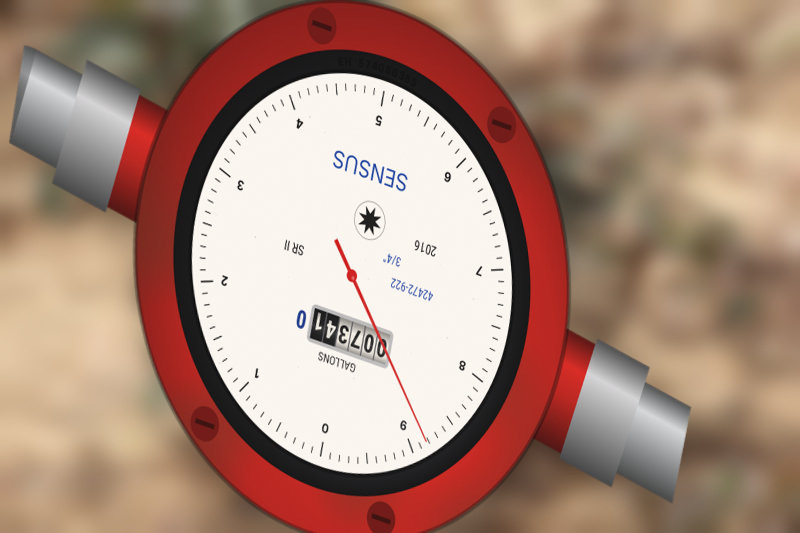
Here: **73408.8** gal
